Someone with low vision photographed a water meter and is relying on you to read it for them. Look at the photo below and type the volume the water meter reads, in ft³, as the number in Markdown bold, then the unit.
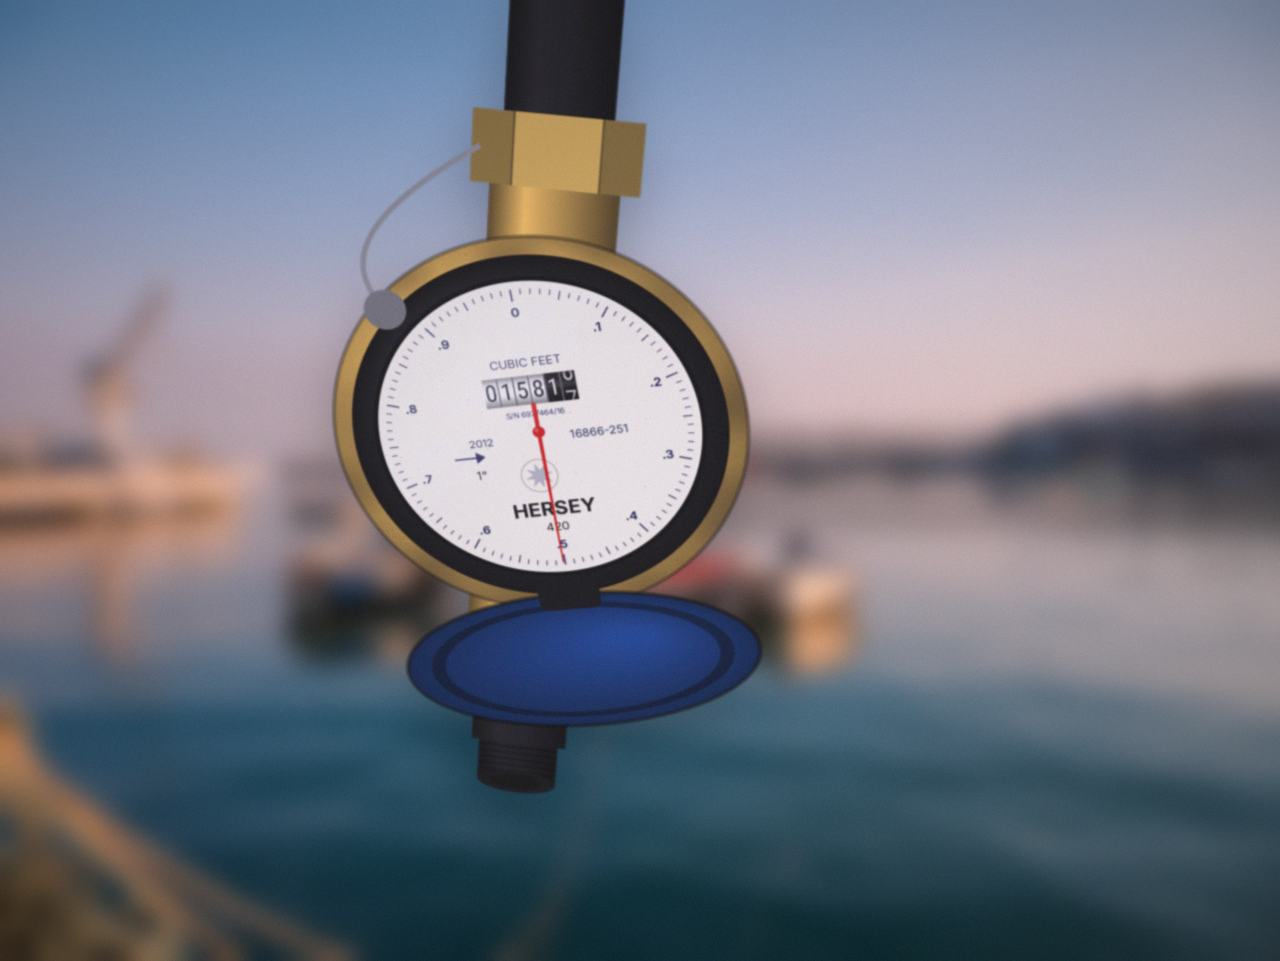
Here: **15816.50** ft³
